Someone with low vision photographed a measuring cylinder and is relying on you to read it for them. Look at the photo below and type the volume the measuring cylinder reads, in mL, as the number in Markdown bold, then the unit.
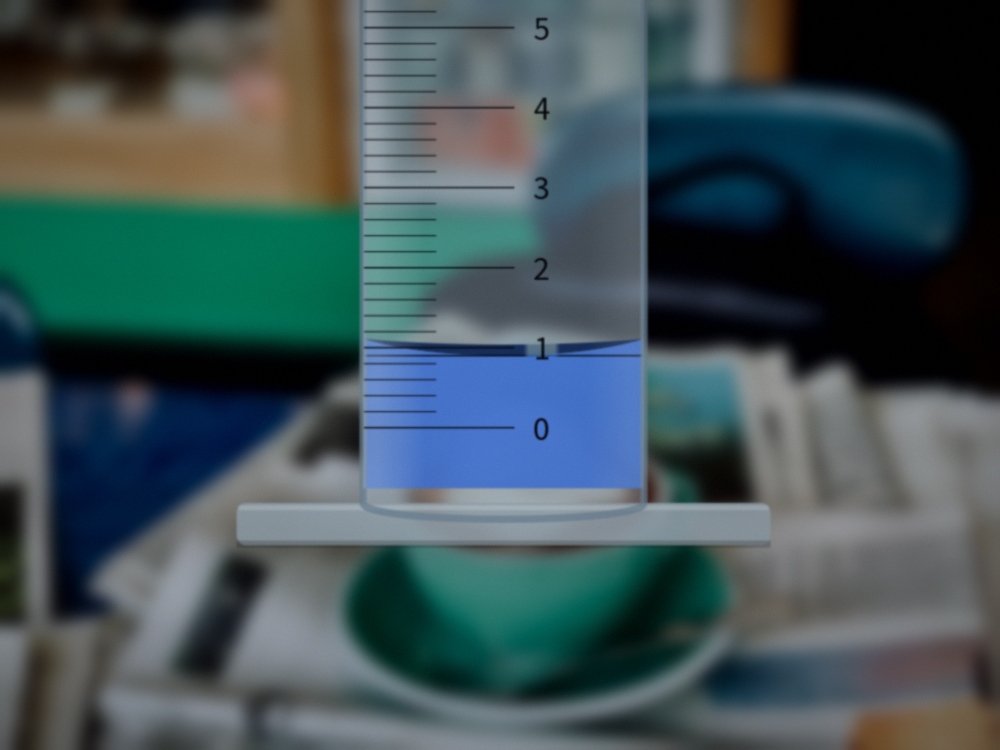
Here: **0.9** mL
